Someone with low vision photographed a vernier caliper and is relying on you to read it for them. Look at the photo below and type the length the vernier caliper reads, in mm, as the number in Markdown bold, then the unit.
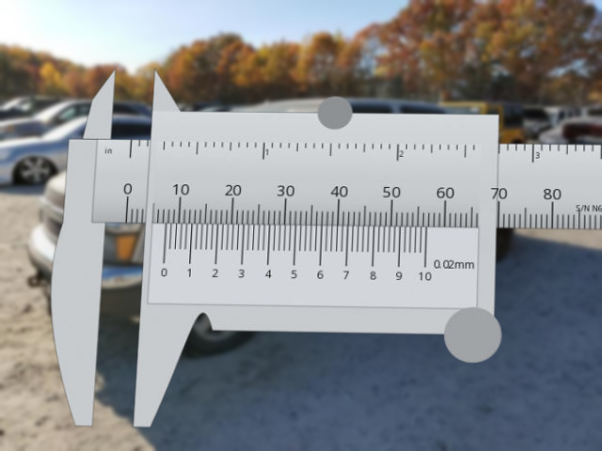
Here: **7.6** mm
